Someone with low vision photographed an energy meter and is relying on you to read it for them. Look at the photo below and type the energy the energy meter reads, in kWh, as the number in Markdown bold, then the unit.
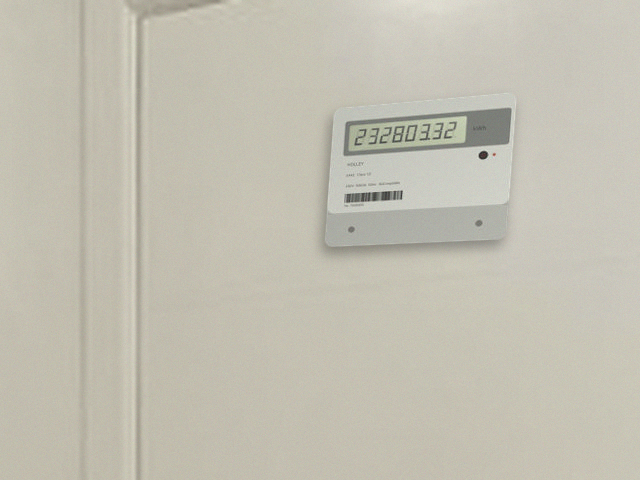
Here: **232803.32** kWh
